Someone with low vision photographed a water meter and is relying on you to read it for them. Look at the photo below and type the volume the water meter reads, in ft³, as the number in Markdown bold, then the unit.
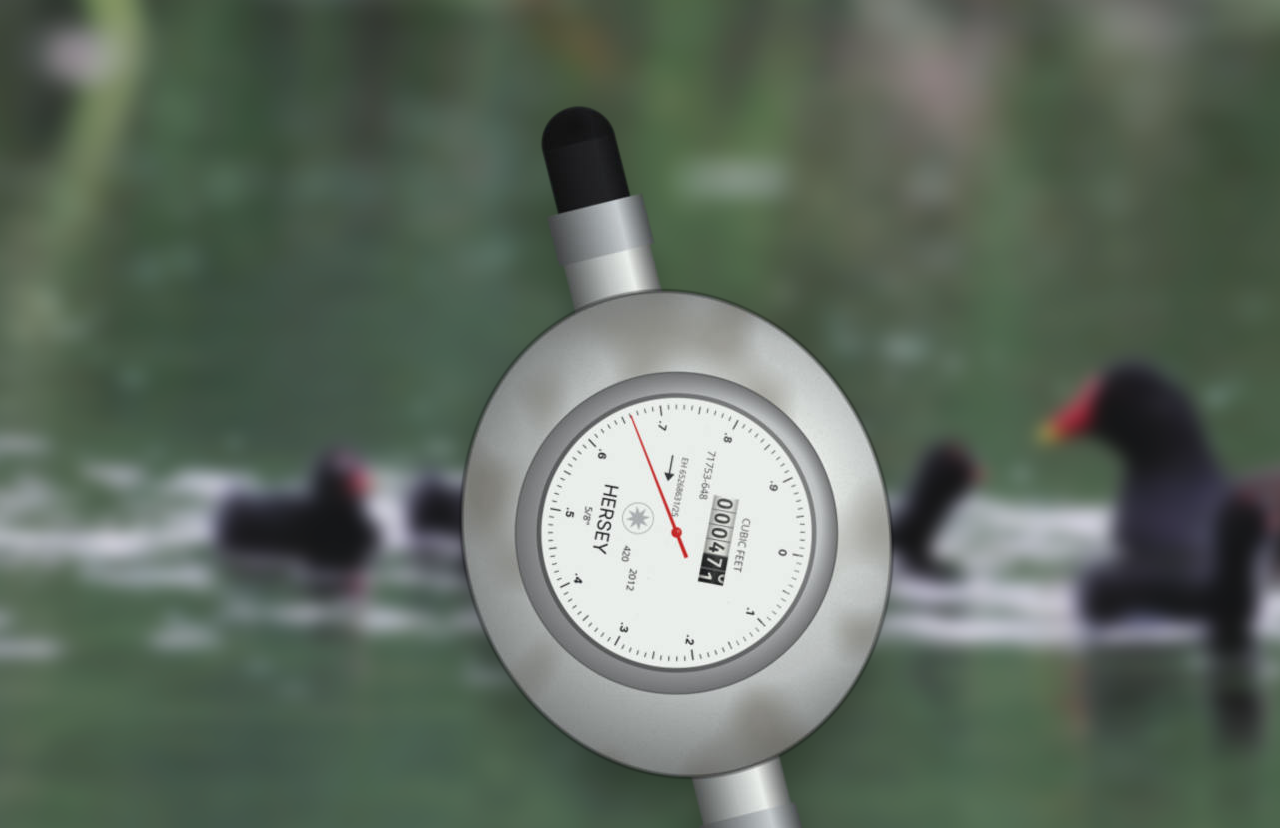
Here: **470.66** ft³
